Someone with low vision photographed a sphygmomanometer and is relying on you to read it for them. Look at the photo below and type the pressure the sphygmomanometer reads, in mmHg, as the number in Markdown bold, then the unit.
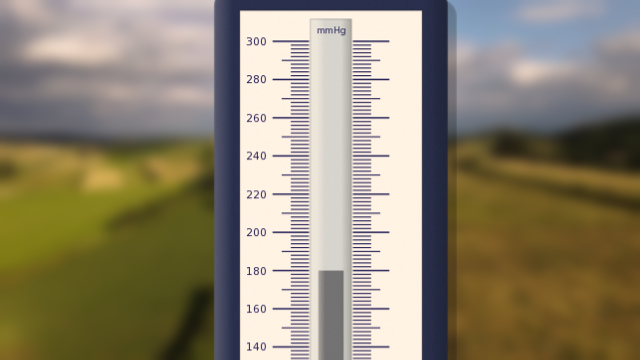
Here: **180** mmHg
